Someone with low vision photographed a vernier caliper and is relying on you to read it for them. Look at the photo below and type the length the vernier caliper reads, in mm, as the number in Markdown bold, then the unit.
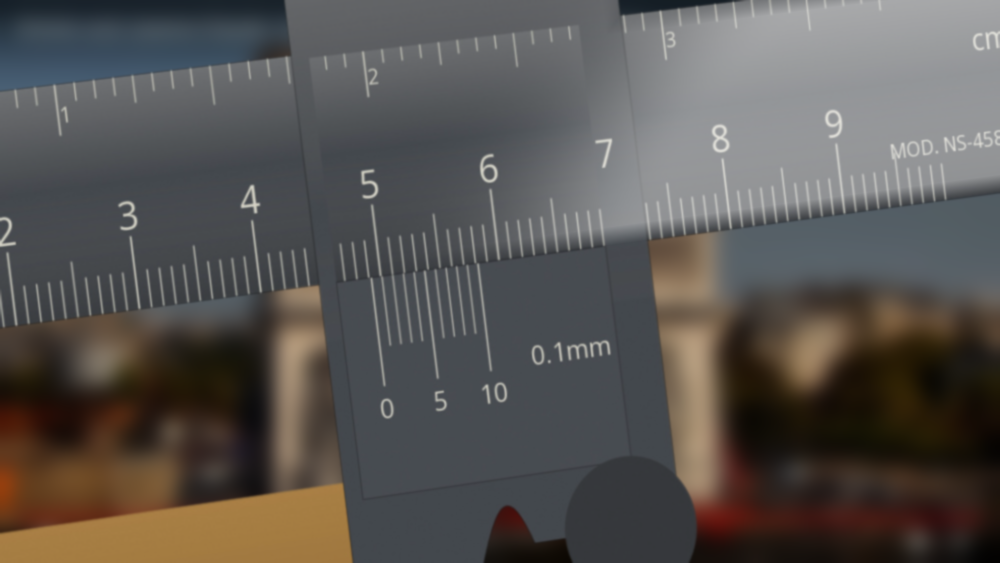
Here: **49.2** mm
